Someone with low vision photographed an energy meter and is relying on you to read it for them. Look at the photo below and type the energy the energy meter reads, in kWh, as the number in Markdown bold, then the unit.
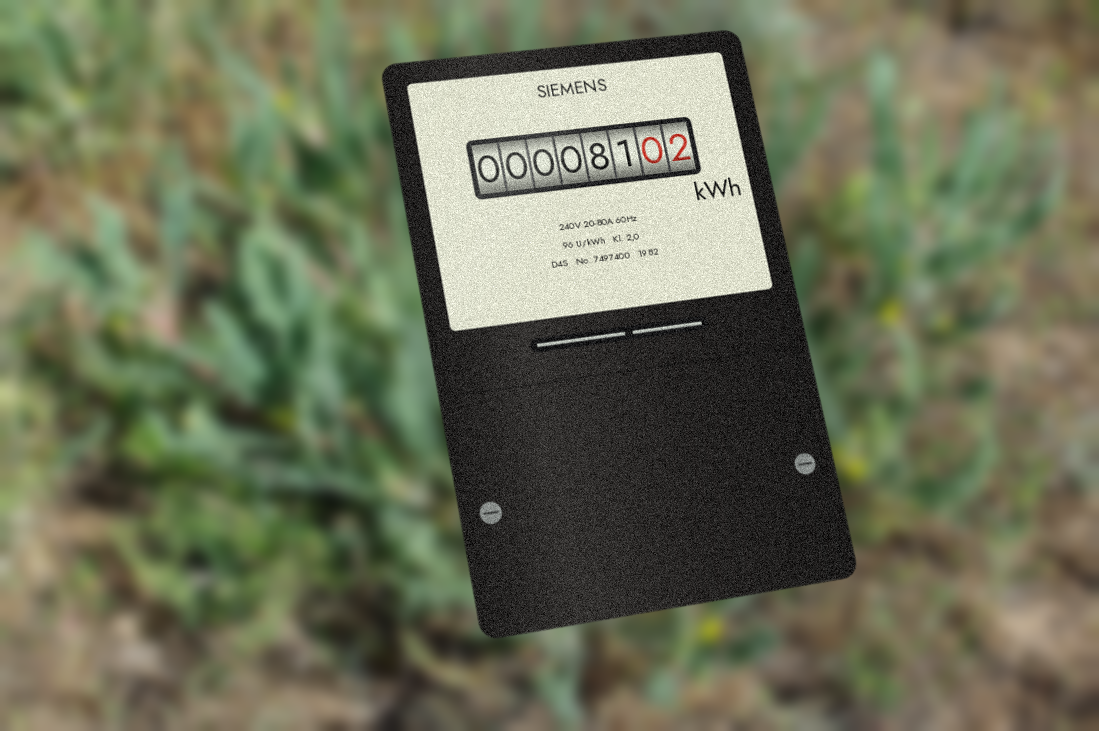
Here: **81.02** kWh
